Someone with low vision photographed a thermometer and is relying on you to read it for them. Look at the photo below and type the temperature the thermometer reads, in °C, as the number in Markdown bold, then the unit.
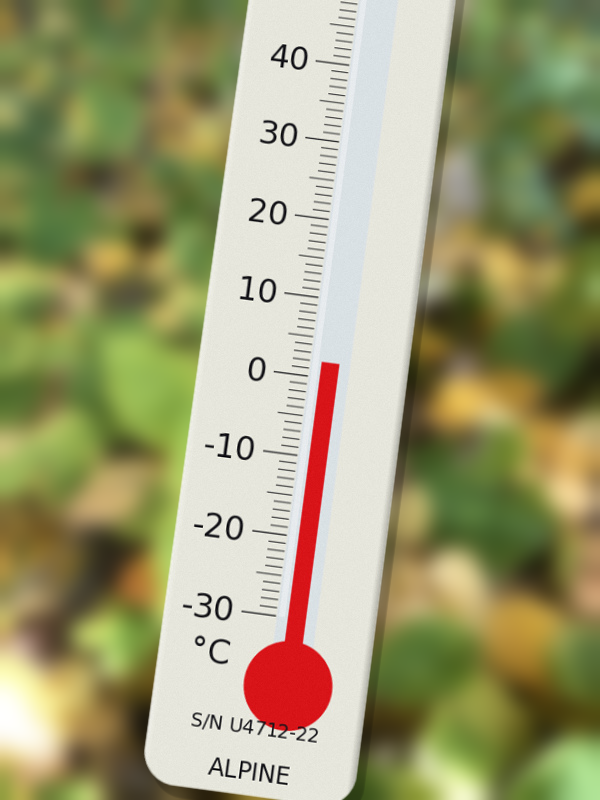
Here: **2** °C
